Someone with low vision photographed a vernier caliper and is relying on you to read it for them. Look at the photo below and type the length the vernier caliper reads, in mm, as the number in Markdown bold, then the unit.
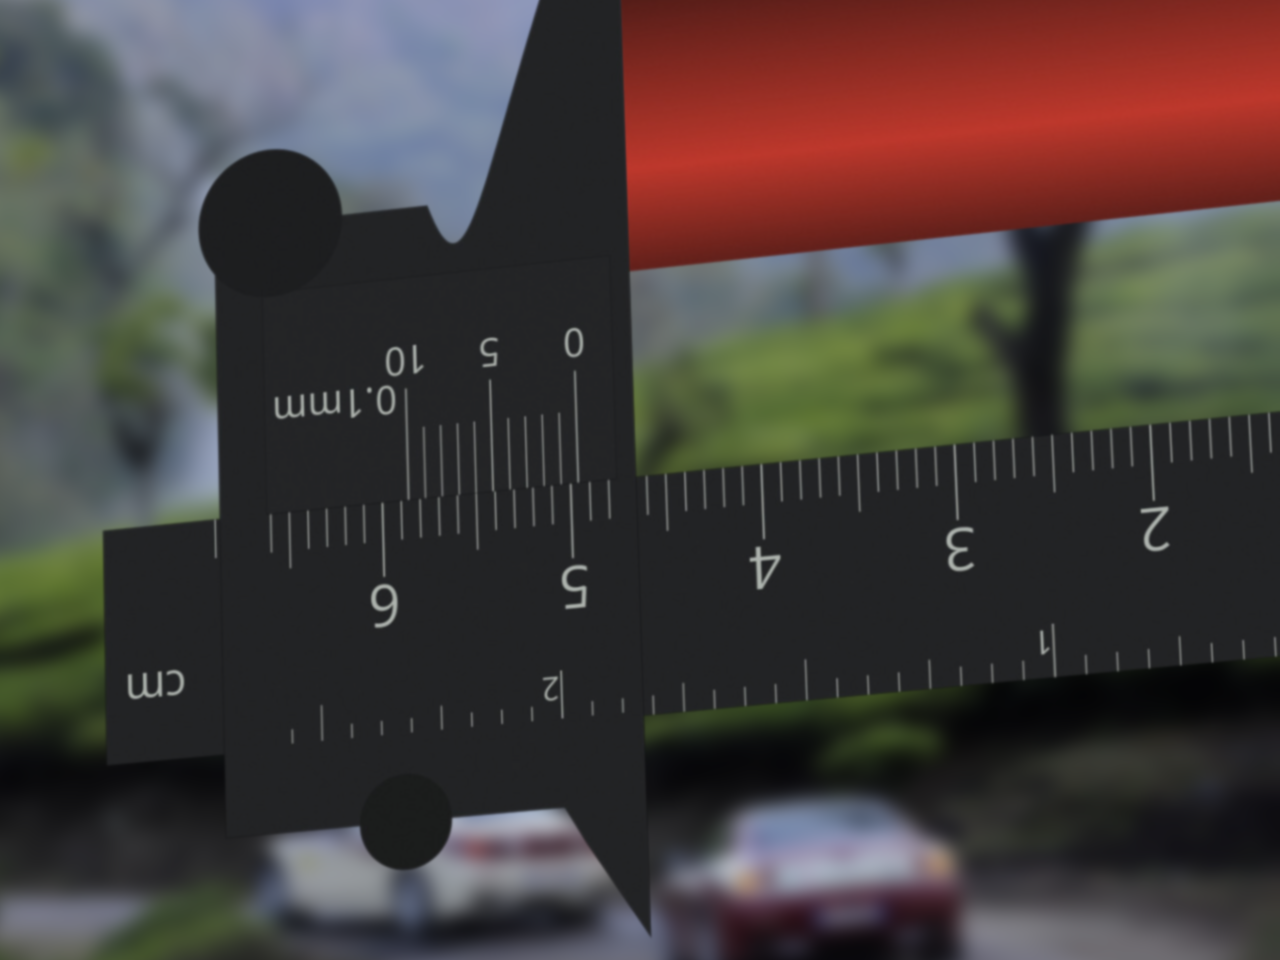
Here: **49.6** mm
